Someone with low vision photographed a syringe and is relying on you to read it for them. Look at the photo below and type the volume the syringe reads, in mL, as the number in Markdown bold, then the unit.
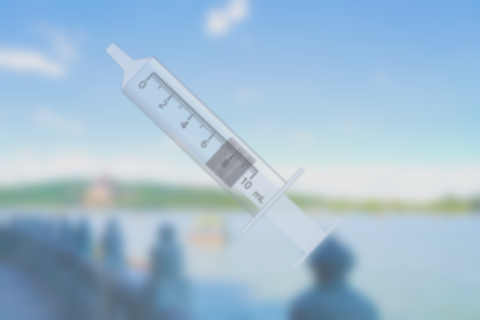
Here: **7** mL
